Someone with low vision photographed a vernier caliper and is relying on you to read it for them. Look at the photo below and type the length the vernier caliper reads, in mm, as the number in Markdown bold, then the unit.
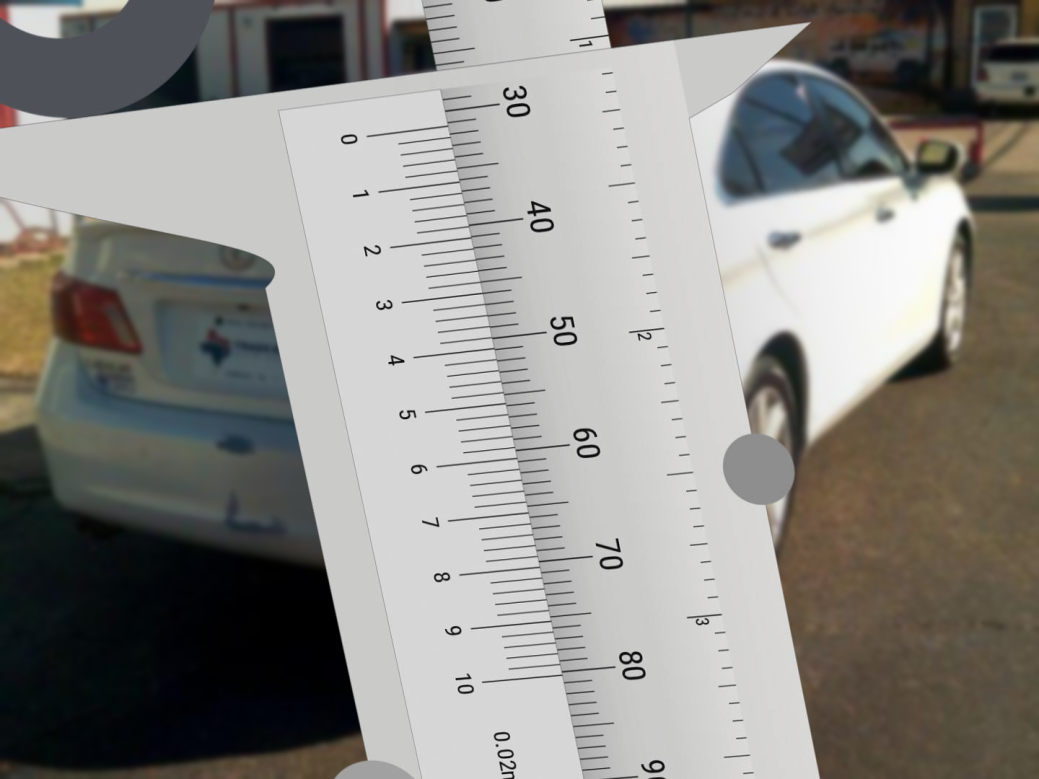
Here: **31.3** mm
